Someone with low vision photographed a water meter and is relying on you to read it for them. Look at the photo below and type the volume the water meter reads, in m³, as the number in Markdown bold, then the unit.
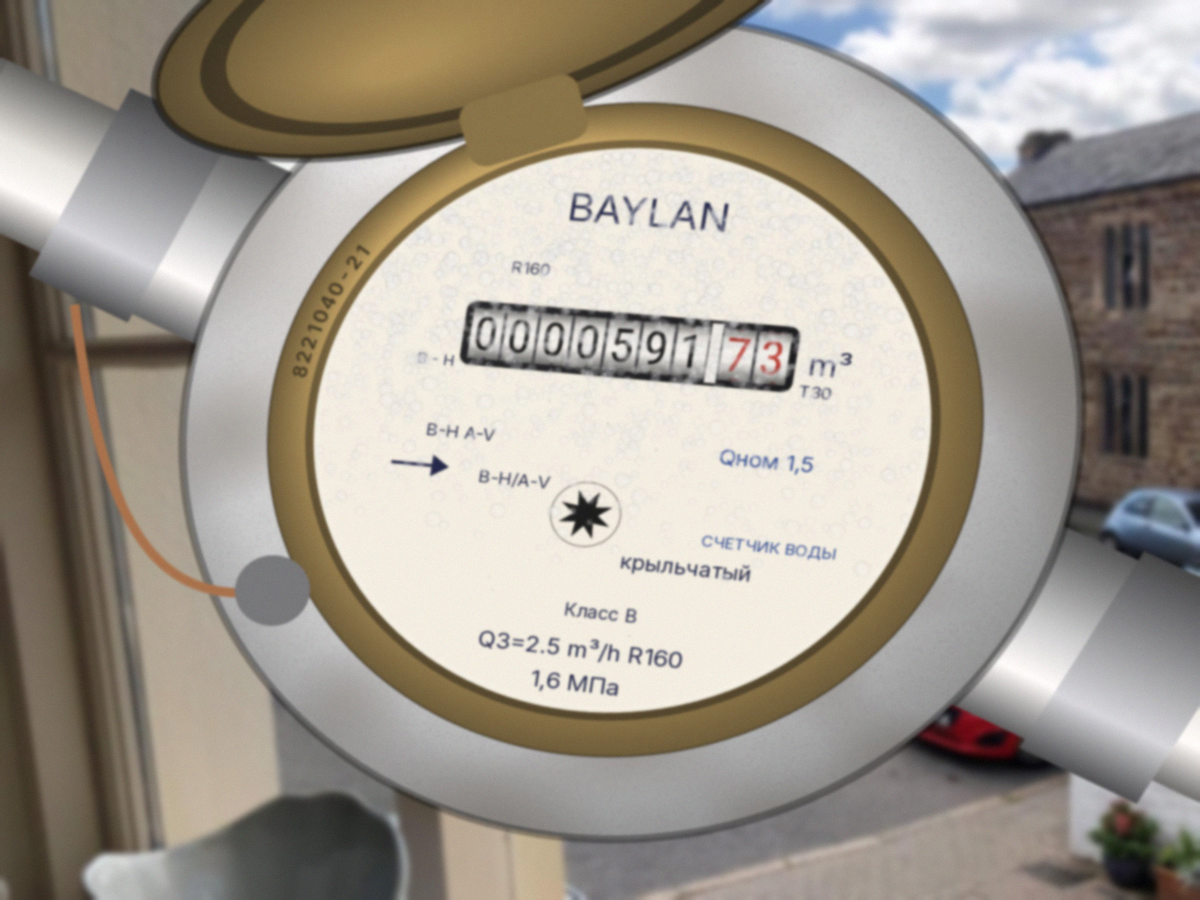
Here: **591.73** m³
